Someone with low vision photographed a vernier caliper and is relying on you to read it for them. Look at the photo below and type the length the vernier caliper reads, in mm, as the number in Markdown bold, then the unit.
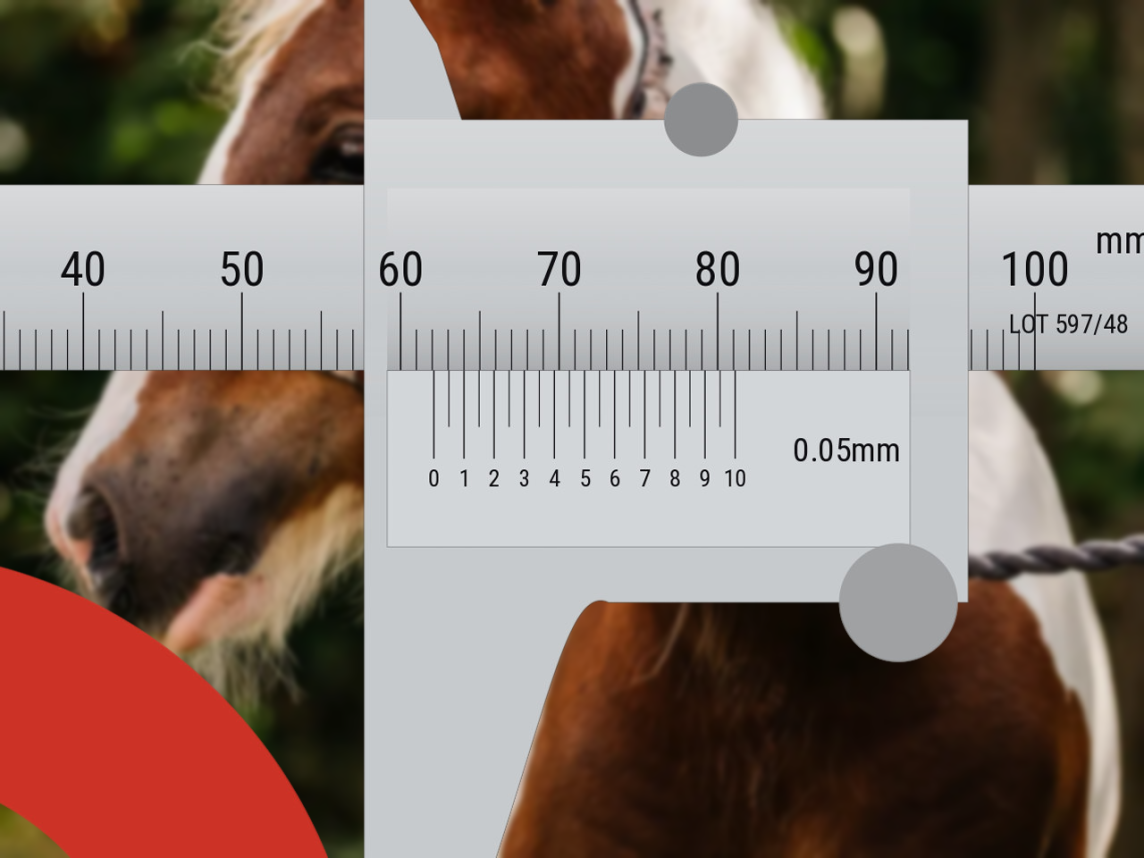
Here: **62.1** mm
